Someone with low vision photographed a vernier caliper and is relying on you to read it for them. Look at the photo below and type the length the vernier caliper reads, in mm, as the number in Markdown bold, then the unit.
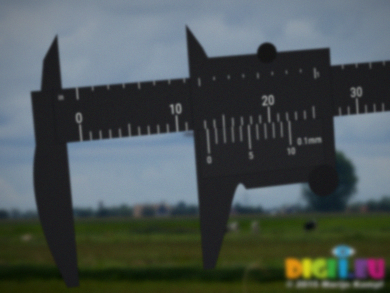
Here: **13.2** mm
